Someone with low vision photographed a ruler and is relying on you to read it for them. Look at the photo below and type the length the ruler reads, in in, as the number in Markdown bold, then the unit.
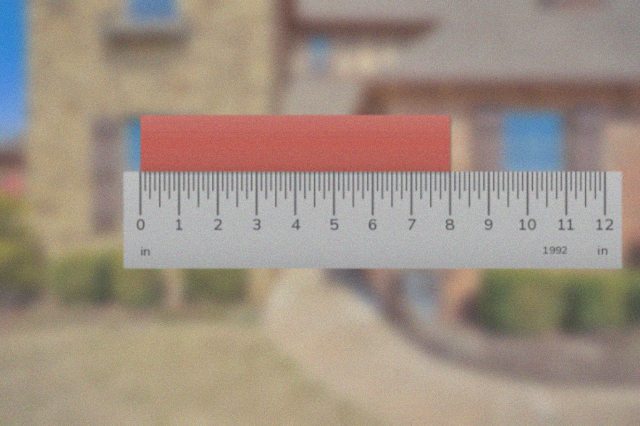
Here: **8** in
